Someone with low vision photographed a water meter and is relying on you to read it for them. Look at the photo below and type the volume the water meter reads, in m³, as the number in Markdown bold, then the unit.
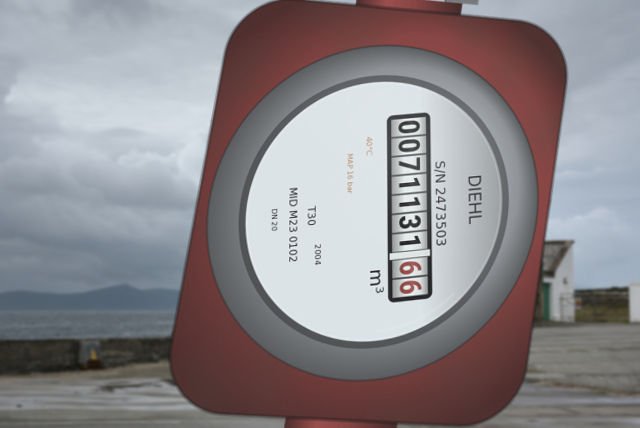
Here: **71131.66** m³
